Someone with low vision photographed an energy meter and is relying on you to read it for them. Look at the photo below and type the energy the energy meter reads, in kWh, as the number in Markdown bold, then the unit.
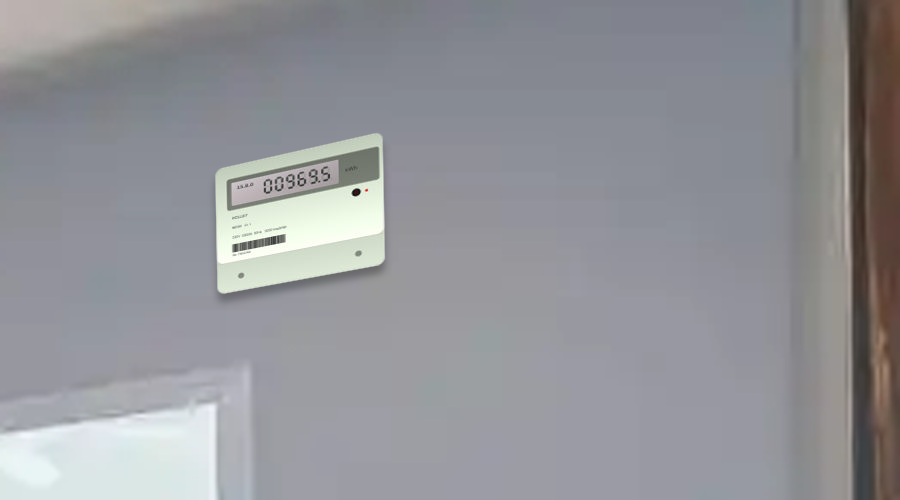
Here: **969.5** kWh
